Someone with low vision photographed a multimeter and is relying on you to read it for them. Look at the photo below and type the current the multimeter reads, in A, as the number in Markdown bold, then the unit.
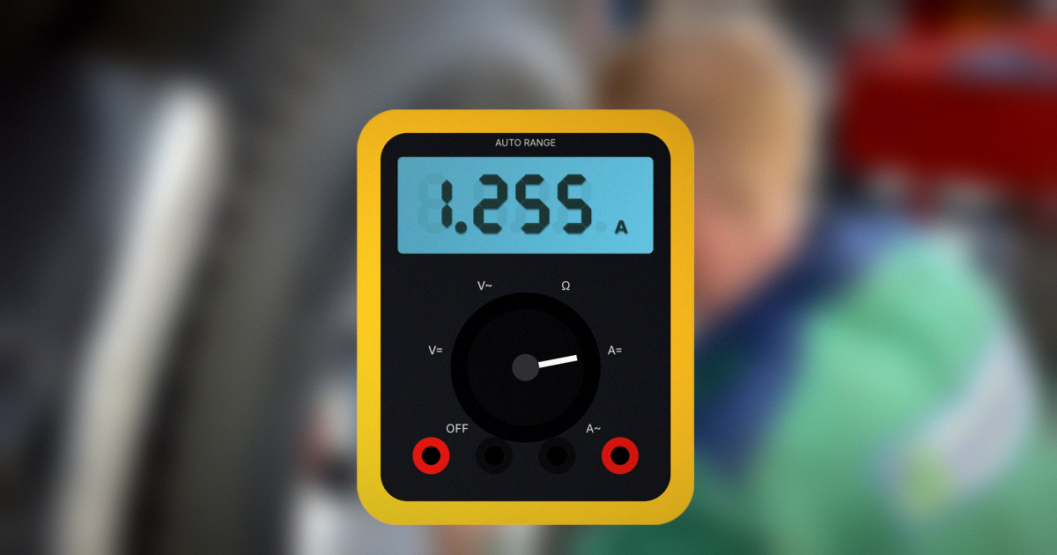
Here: **1.255** A
